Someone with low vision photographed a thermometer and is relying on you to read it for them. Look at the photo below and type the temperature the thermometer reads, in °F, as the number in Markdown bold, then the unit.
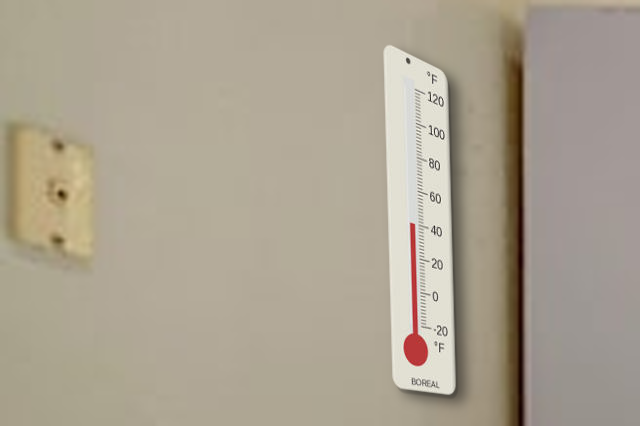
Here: **40** °F
